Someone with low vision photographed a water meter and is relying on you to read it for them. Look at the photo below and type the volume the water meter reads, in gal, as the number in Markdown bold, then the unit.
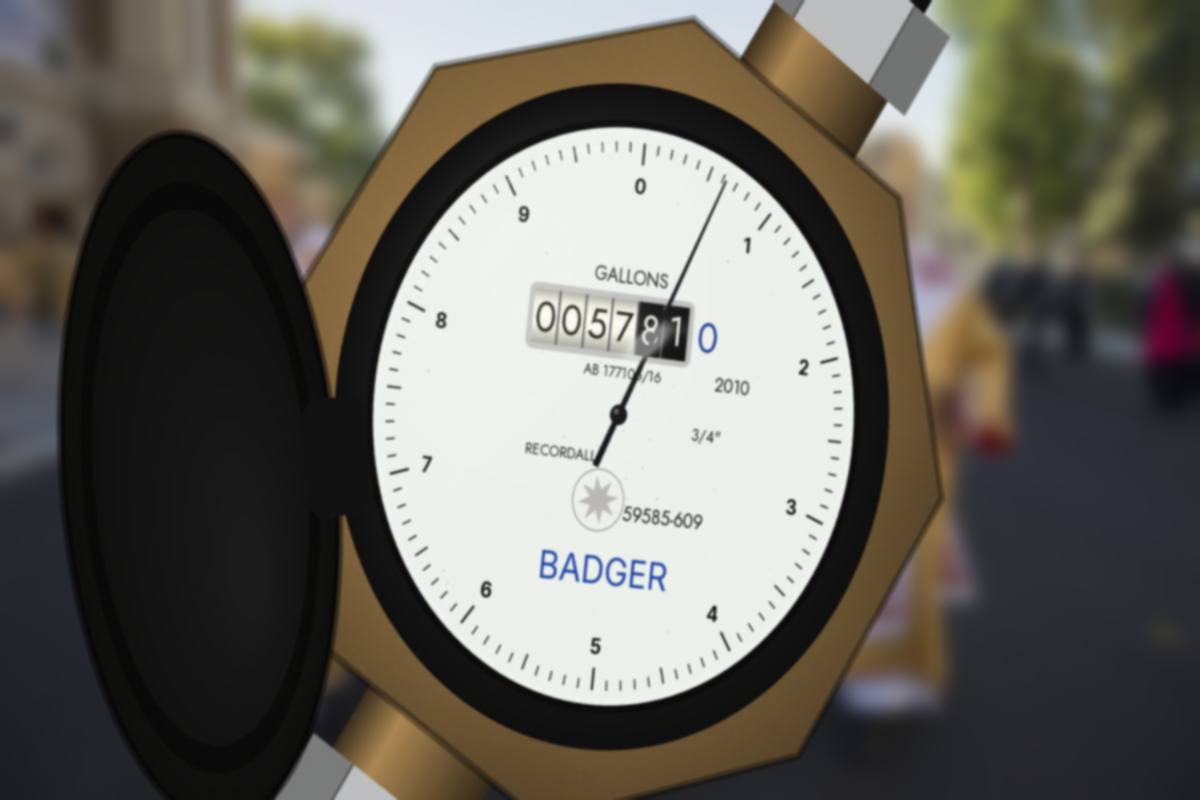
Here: **57810.6** gal
